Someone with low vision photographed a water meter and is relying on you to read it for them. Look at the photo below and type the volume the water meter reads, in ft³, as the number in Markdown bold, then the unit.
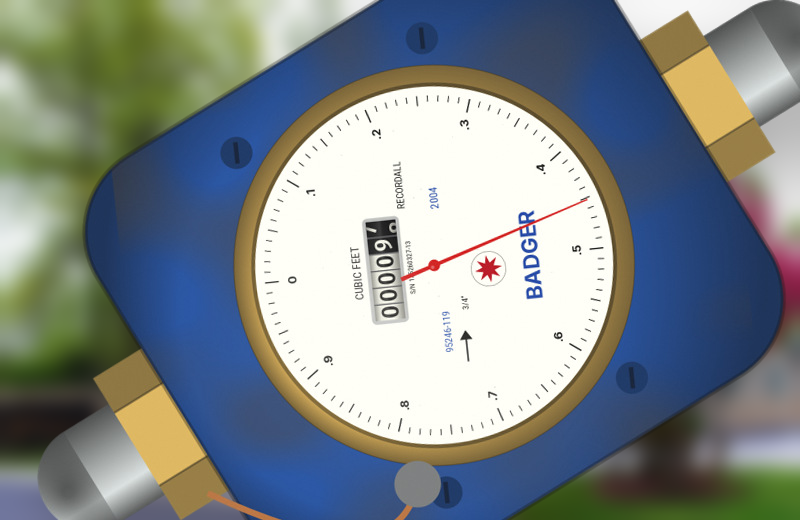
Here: **97.45** ft³
